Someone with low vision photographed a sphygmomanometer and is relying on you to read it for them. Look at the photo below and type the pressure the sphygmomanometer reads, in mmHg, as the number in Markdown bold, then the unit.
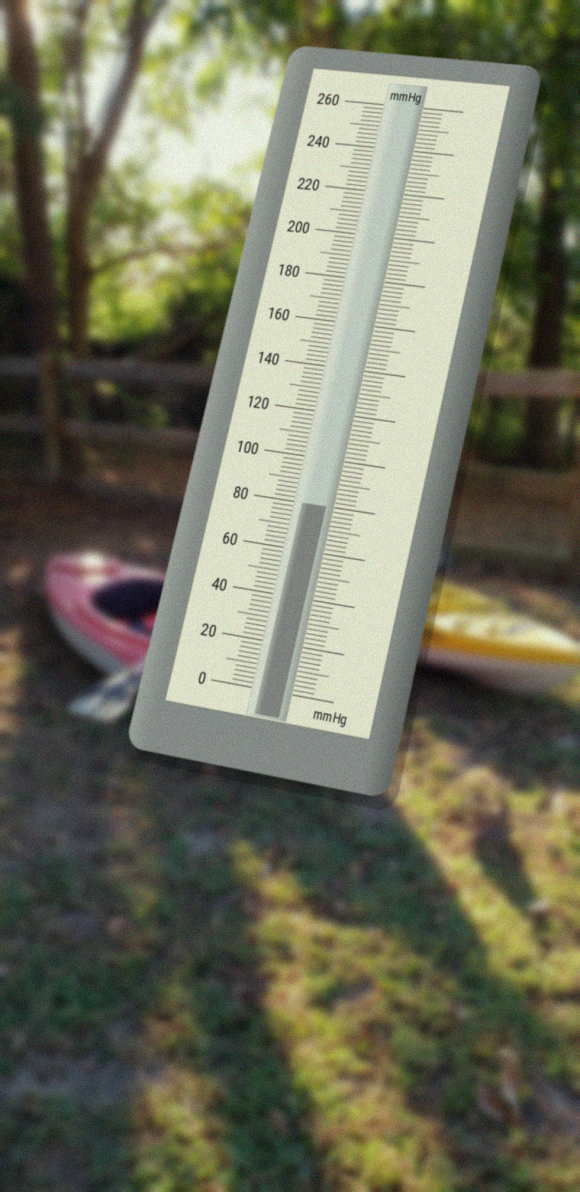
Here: **80** mmHg
